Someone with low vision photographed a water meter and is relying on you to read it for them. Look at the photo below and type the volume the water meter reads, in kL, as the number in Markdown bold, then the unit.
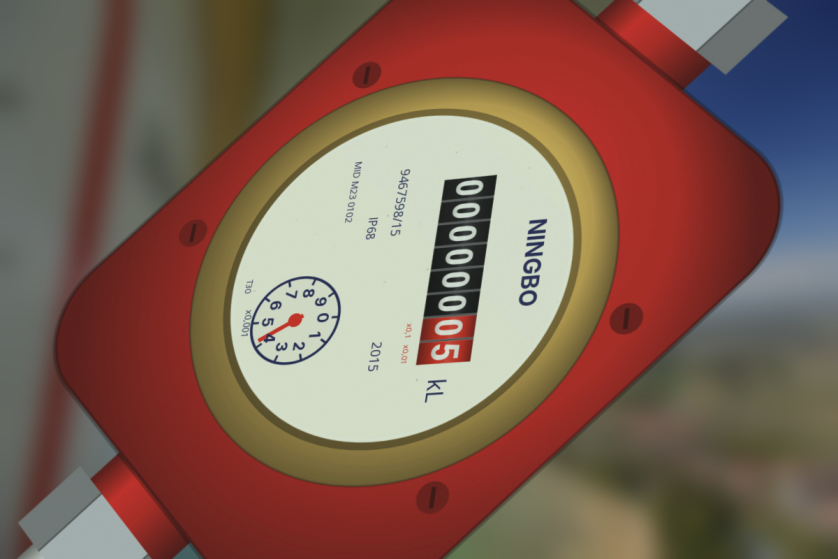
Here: **0.054** kL
